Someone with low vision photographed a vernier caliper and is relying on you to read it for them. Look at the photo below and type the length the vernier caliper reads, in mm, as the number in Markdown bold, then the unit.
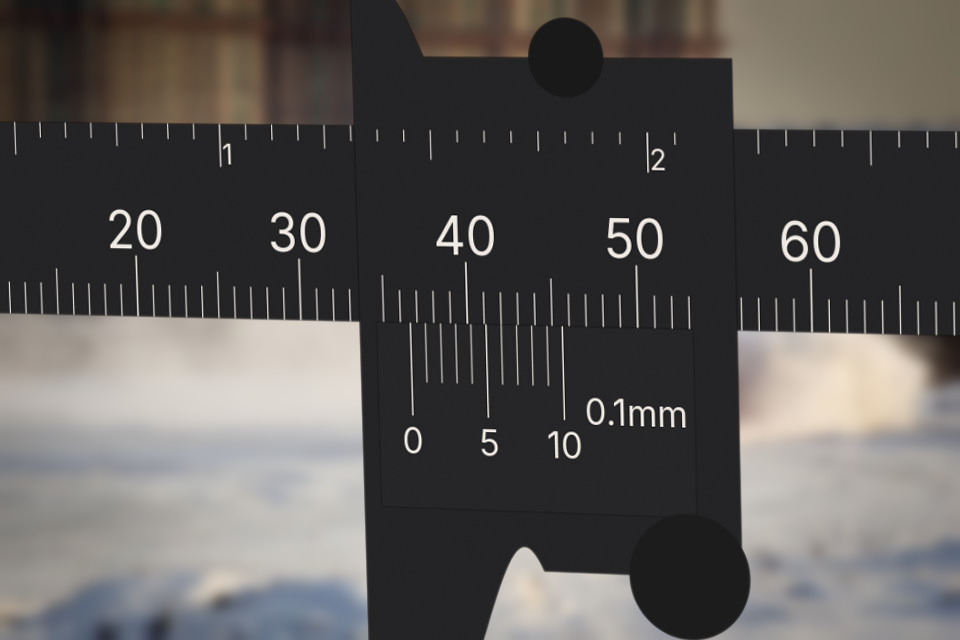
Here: **36.6** mm
